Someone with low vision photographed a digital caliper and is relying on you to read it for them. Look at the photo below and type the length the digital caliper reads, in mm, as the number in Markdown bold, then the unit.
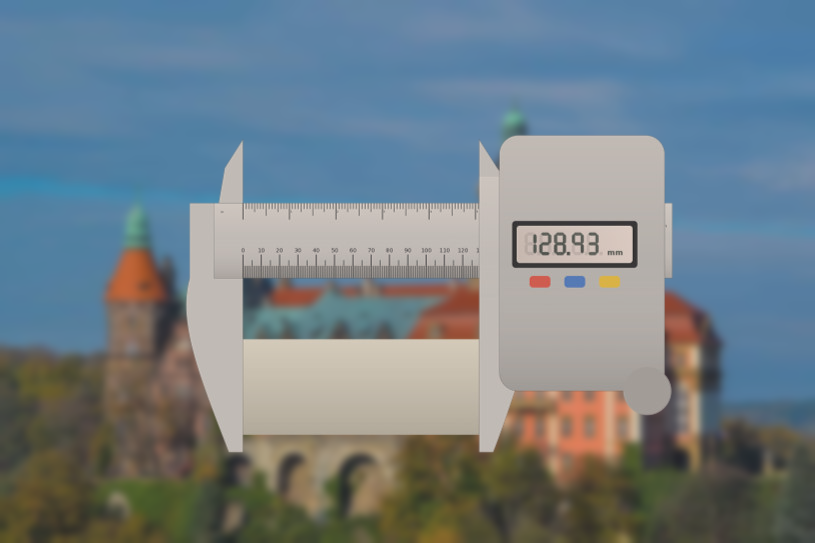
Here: **128.93** mm
